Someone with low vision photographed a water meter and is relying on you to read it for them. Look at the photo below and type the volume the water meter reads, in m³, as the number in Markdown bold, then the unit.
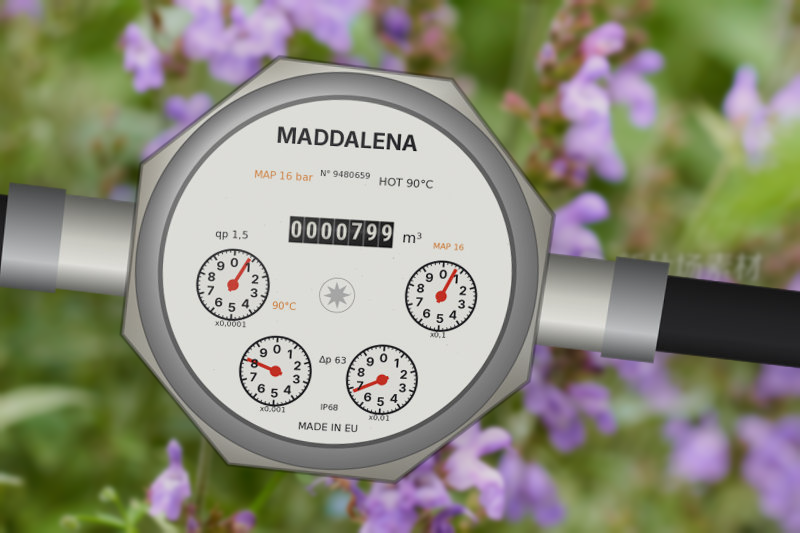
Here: **799.0680** m³
